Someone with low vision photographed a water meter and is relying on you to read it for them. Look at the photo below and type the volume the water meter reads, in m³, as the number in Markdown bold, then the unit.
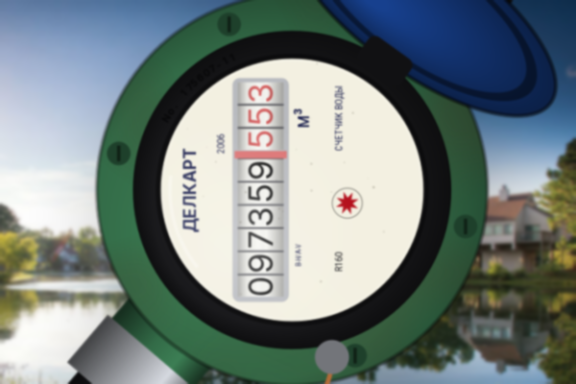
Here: **97359.553** m³
